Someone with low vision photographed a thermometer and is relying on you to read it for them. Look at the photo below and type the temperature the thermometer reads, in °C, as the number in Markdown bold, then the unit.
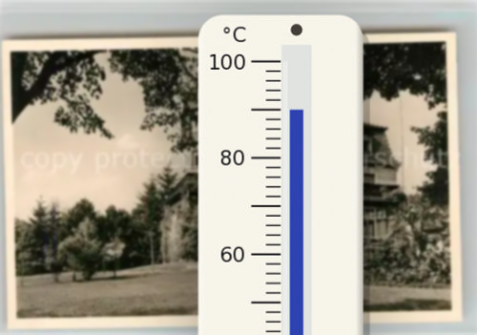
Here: **90** °C
